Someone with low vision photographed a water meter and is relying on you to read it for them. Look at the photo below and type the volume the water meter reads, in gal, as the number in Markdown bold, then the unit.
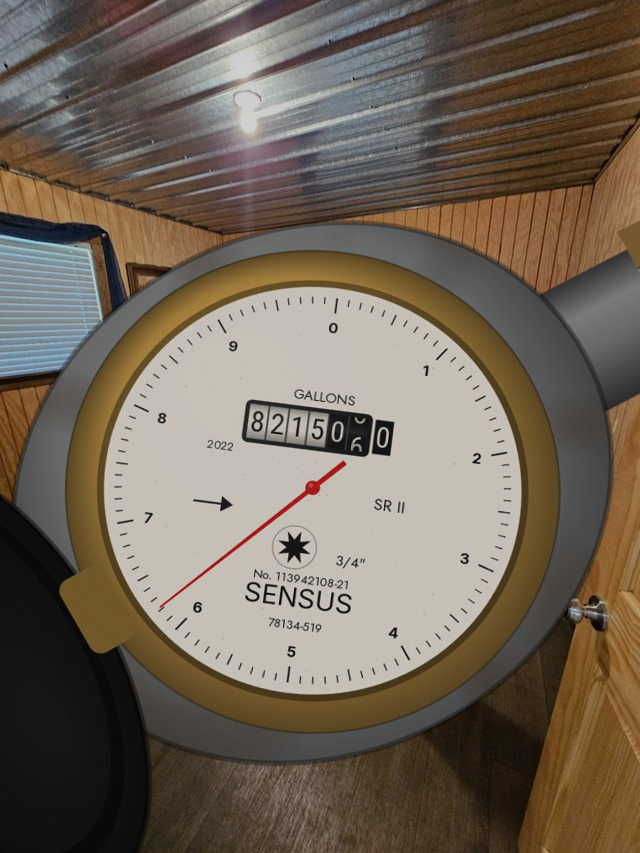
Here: **8215056.2** gal
